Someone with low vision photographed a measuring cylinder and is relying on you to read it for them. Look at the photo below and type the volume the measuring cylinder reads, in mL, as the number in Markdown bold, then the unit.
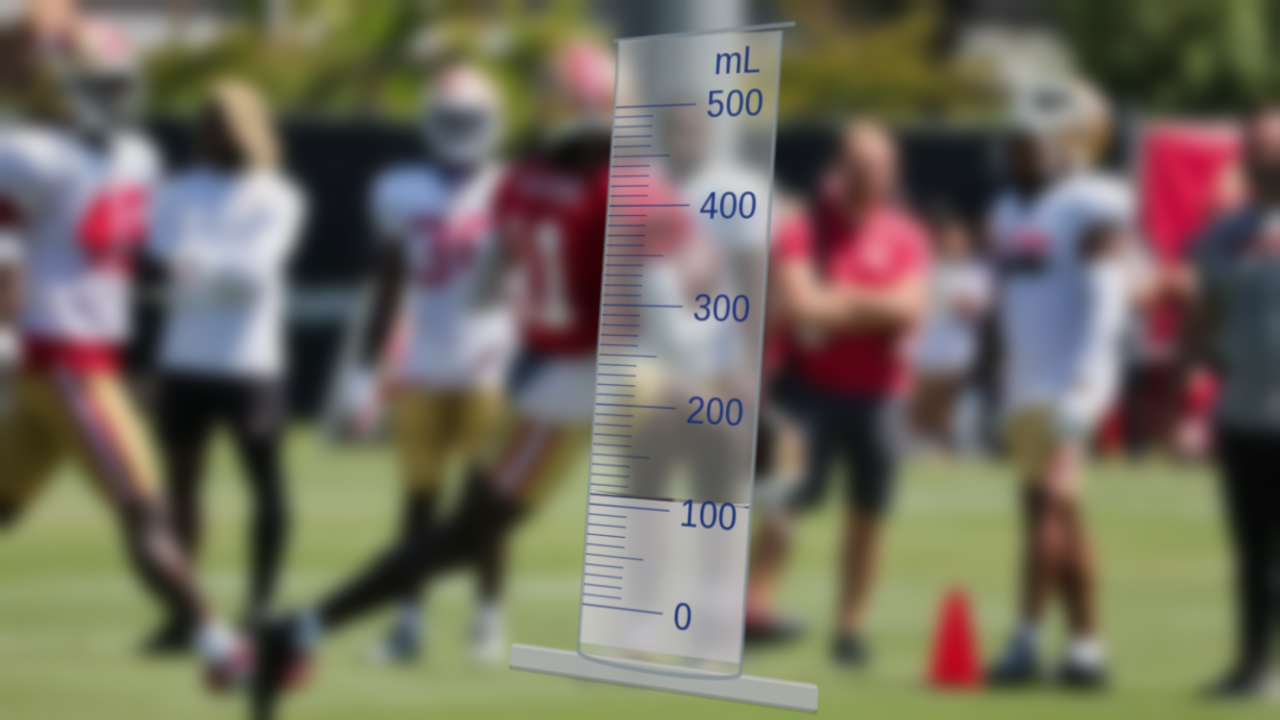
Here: **110** mL
